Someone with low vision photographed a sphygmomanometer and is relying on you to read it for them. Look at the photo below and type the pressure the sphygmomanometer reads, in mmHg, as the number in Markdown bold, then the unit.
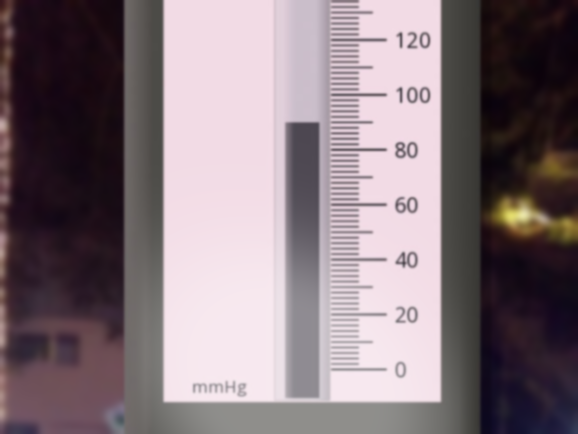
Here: **90** mmHg
